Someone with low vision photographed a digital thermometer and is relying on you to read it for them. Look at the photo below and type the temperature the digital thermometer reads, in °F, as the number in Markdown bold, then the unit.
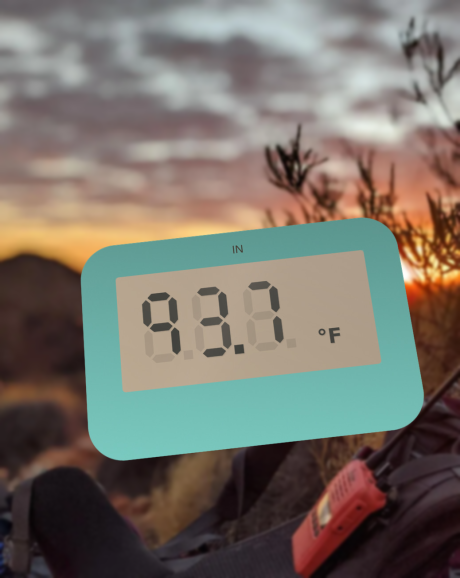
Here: **93.7** °F
